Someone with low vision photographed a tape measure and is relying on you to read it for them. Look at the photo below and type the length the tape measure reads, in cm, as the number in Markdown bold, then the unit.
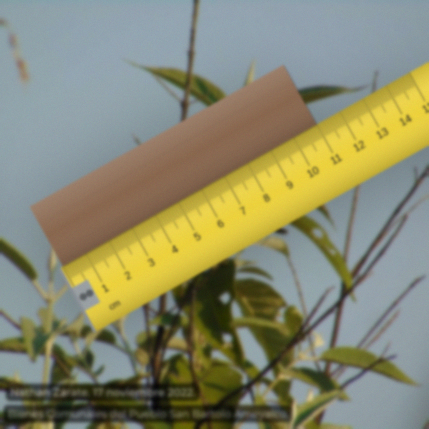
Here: **11** cm
